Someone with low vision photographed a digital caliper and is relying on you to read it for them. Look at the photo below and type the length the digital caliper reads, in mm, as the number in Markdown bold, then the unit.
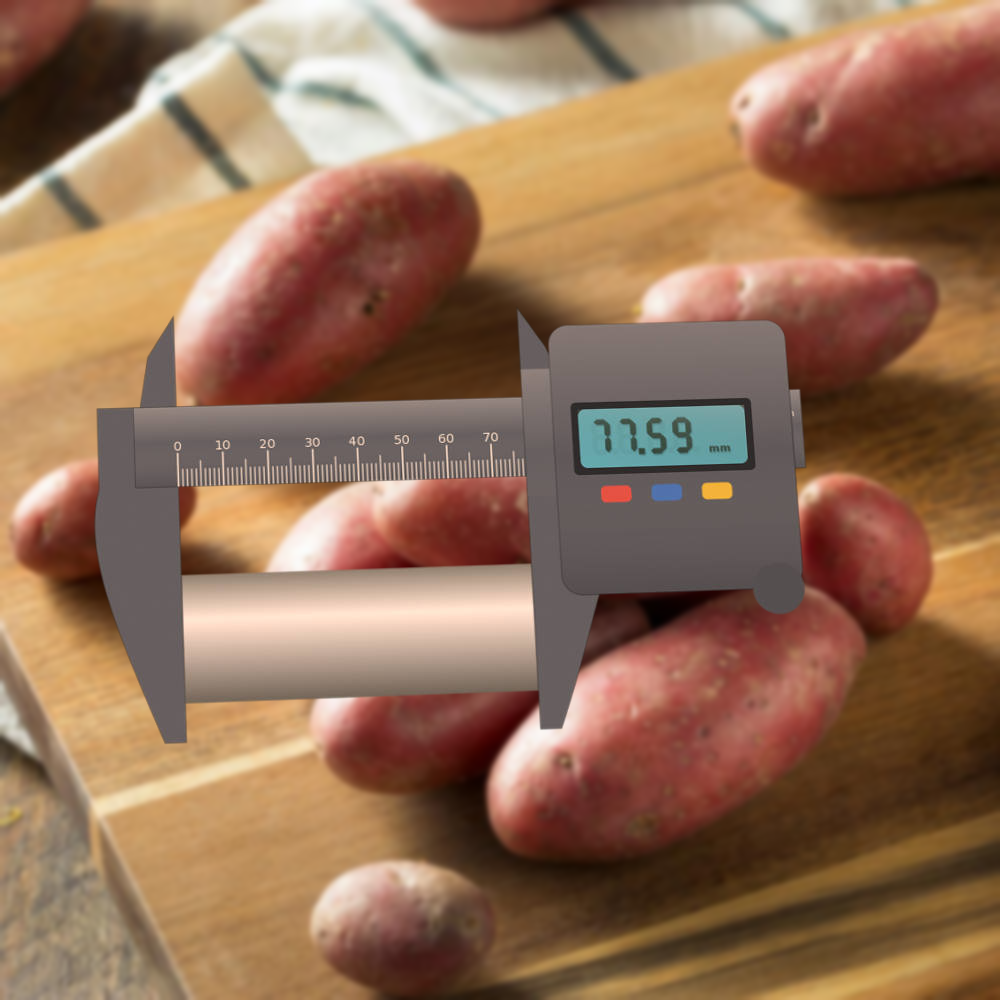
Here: **77.59** mm
